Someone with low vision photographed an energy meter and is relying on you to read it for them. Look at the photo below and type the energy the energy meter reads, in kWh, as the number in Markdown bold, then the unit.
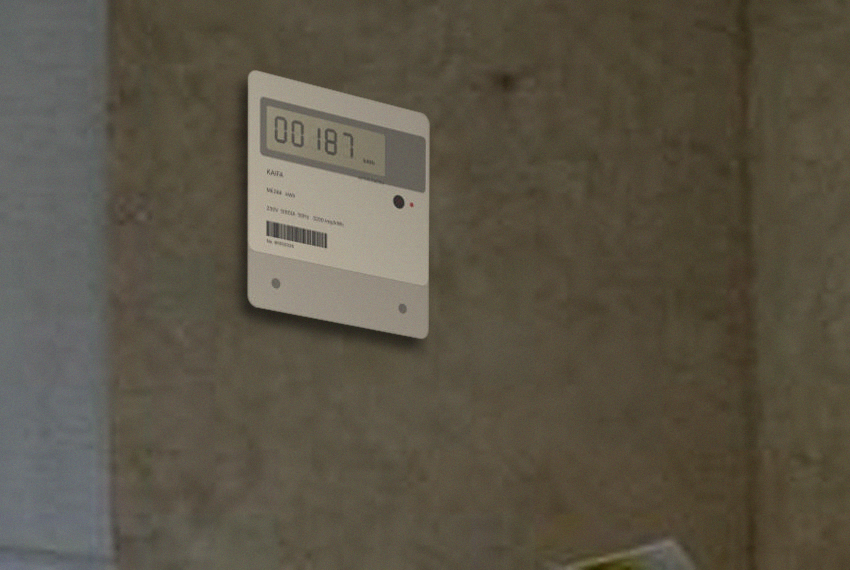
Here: **187** kWh
